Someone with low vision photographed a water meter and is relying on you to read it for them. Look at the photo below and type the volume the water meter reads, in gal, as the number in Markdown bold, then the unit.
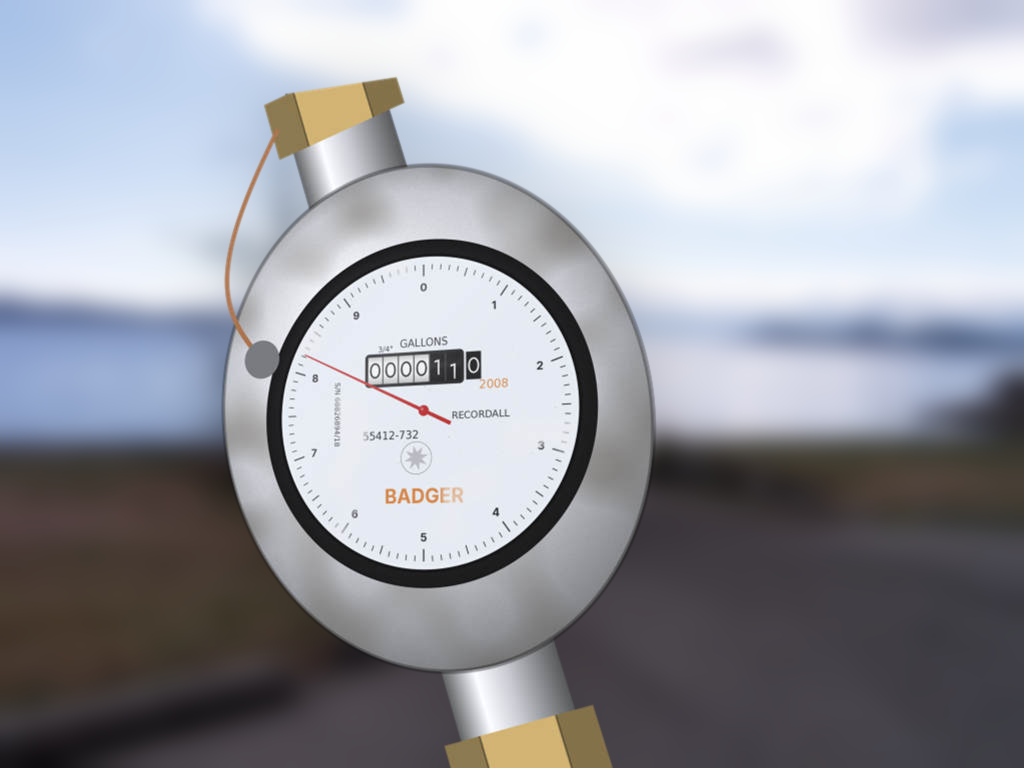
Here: **108.2** gal
